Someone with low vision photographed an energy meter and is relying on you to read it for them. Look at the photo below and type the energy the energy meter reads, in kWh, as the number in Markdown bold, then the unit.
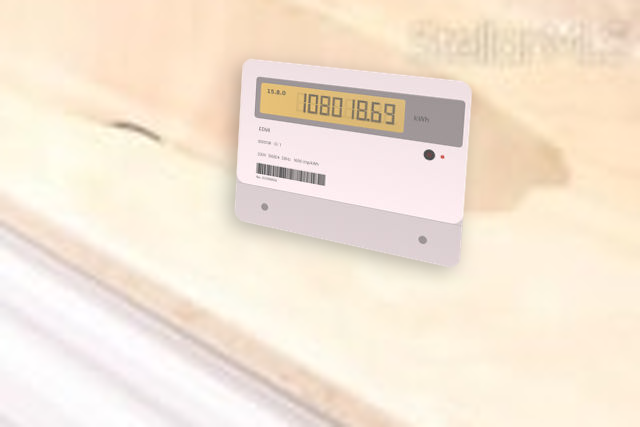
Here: **108018.69** kWh
